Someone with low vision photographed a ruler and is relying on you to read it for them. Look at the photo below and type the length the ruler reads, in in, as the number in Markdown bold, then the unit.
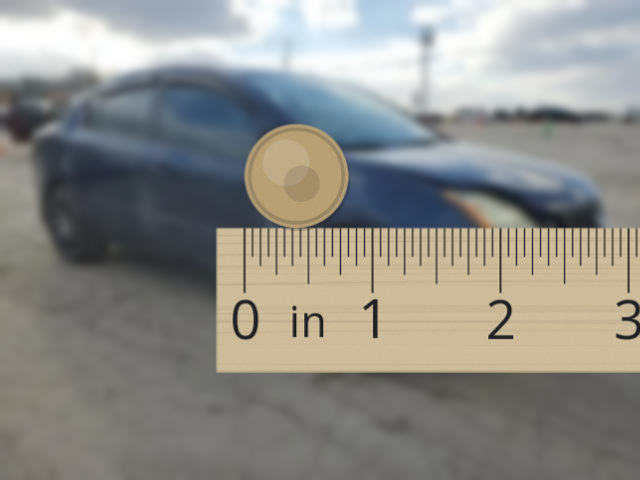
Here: **0.8125** in
